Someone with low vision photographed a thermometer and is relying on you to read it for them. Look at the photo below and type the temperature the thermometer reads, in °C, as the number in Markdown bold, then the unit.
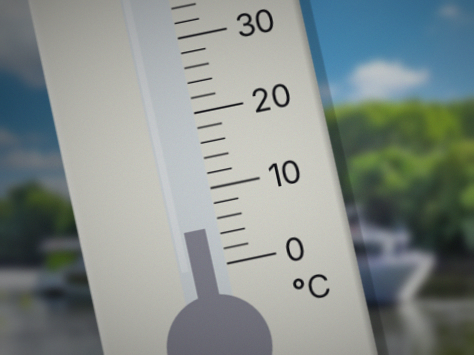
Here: **5** °C
